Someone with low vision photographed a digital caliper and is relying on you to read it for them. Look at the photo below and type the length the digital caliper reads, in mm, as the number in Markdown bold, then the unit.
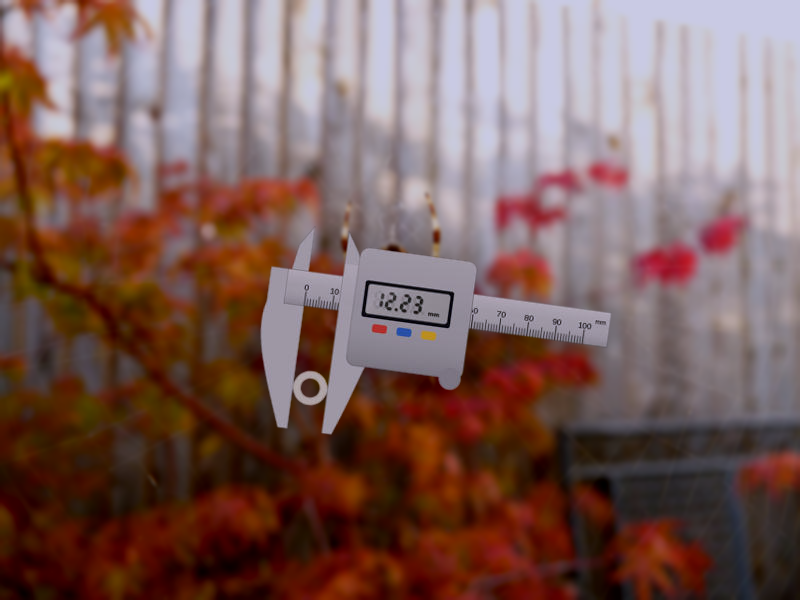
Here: **12.23** mm
